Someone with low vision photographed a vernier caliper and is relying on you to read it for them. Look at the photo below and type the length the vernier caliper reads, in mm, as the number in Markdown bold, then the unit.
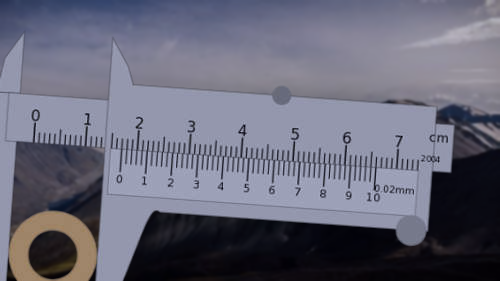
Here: **17.0** mm
